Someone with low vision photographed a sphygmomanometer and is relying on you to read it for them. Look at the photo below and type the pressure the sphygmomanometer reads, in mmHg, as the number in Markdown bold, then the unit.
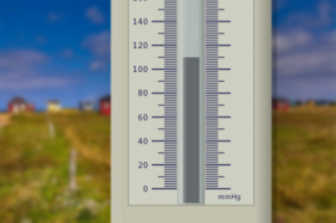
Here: **110** mmHg
